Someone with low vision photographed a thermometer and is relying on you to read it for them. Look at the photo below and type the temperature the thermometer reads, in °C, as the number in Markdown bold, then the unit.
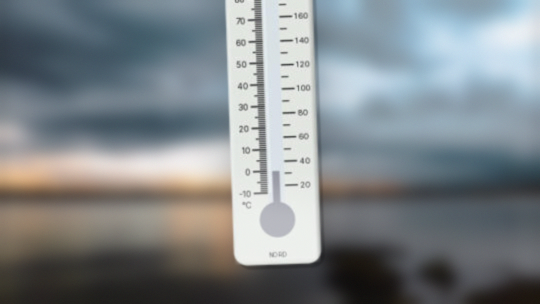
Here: **0** °C
